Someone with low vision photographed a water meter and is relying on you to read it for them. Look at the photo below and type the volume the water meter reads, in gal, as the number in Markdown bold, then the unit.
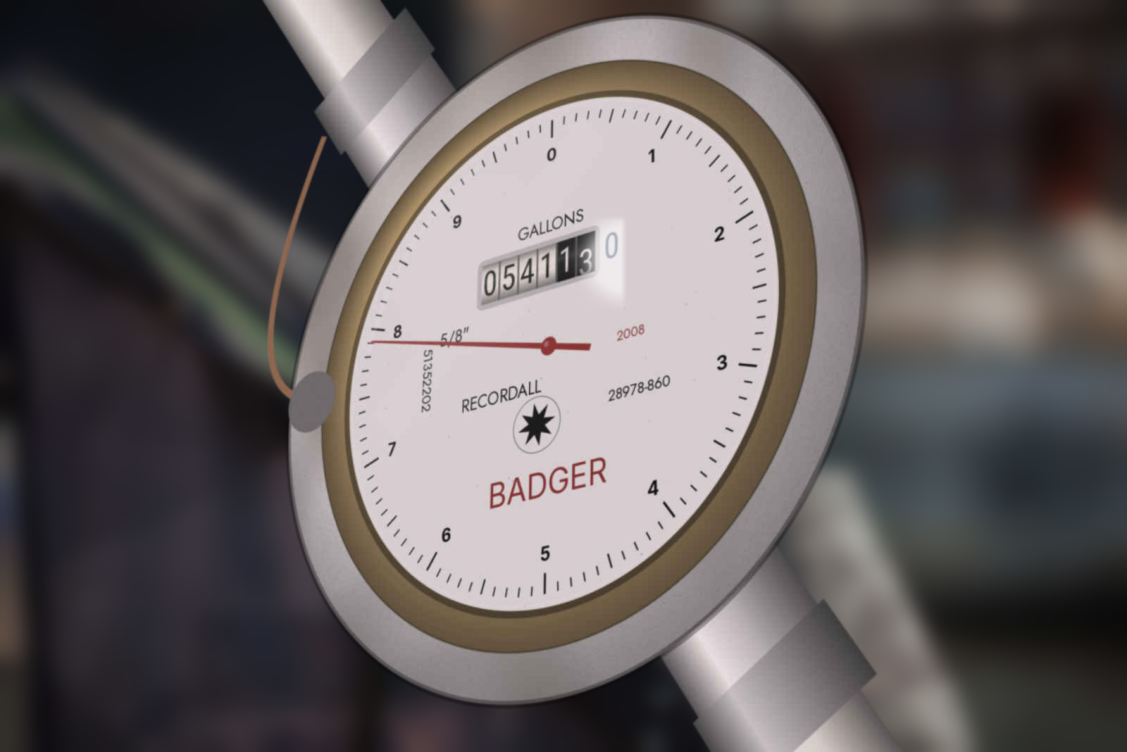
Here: **541127.9** gal
